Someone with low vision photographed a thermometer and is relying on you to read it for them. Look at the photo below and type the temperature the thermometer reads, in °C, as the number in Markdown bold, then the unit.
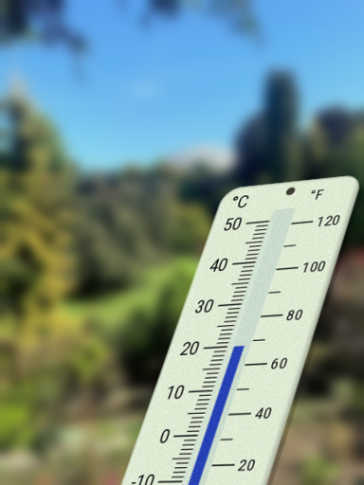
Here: **20** °C
